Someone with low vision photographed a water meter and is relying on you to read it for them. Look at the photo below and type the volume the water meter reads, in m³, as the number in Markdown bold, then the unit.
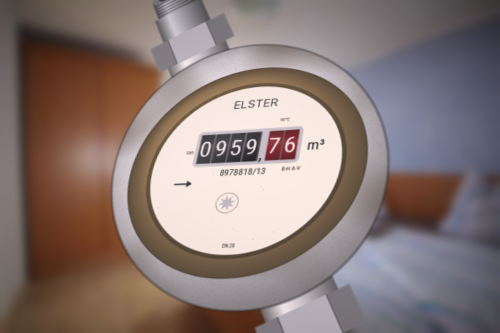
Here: **959.76** m³
